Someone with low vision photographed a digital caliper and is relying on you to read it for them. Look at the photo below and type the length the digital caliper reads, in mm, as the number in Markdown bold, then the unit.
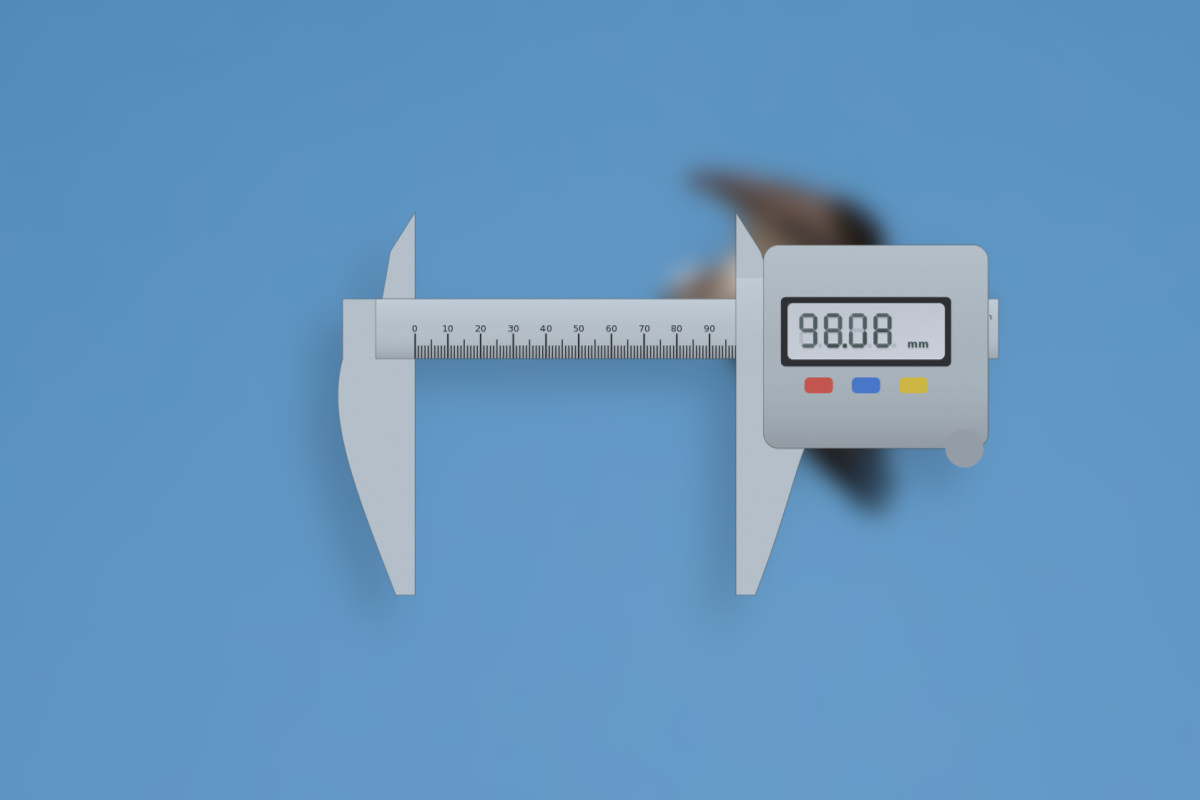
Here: **98.08** mm
